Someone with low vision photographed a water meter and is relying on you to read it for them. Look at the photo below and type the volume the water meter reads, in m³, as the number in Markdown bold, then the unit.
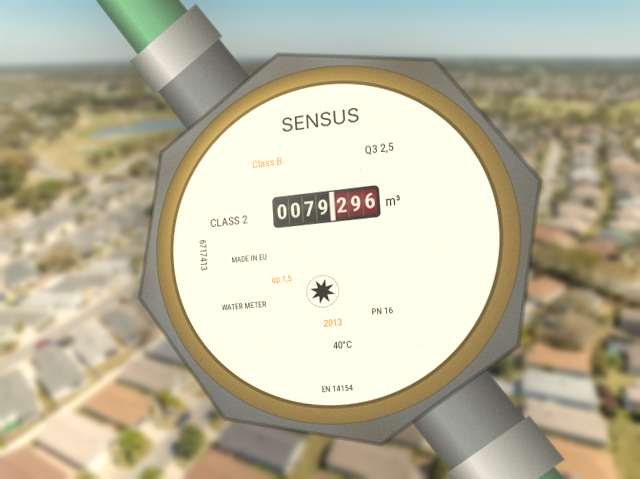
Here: **79.296** m³
